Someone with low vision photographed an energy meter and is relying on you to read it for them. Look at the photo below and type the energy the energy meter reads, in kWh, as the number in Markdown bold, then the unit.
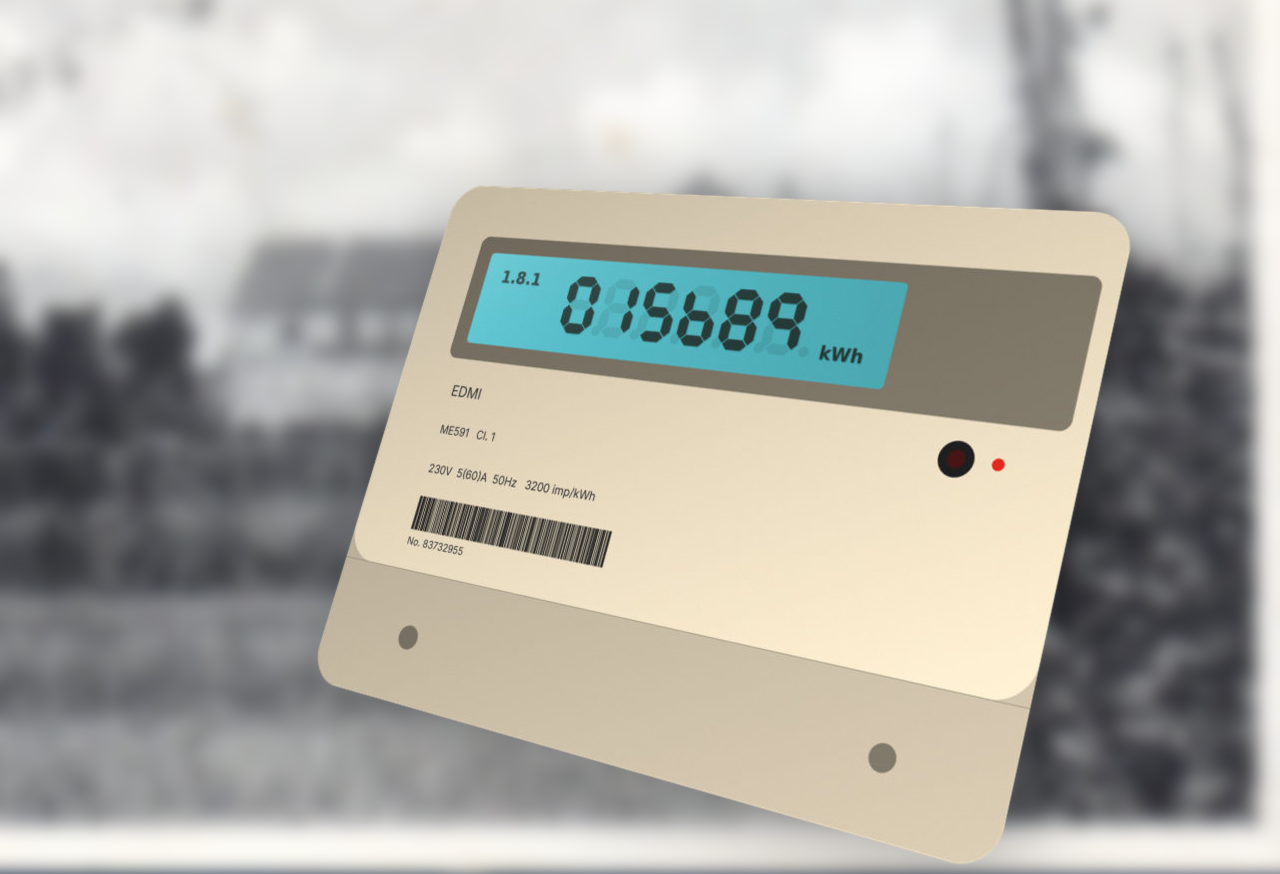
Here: **15689** kWh
